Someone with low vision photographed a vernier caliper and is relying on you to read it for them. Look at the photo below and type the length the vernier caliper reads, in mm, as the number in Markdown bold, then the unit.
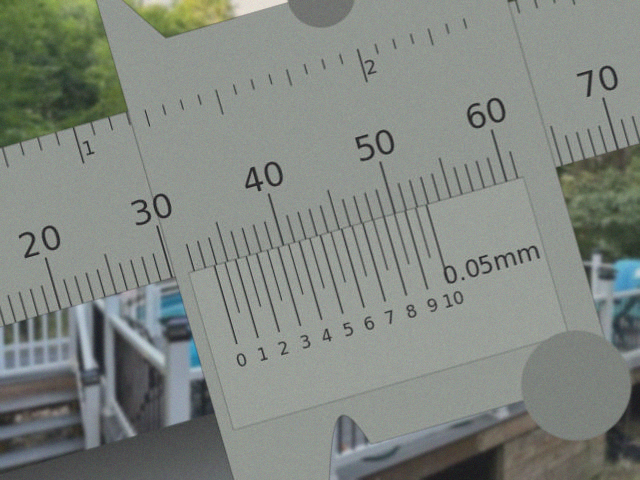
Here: **33.8** mm
